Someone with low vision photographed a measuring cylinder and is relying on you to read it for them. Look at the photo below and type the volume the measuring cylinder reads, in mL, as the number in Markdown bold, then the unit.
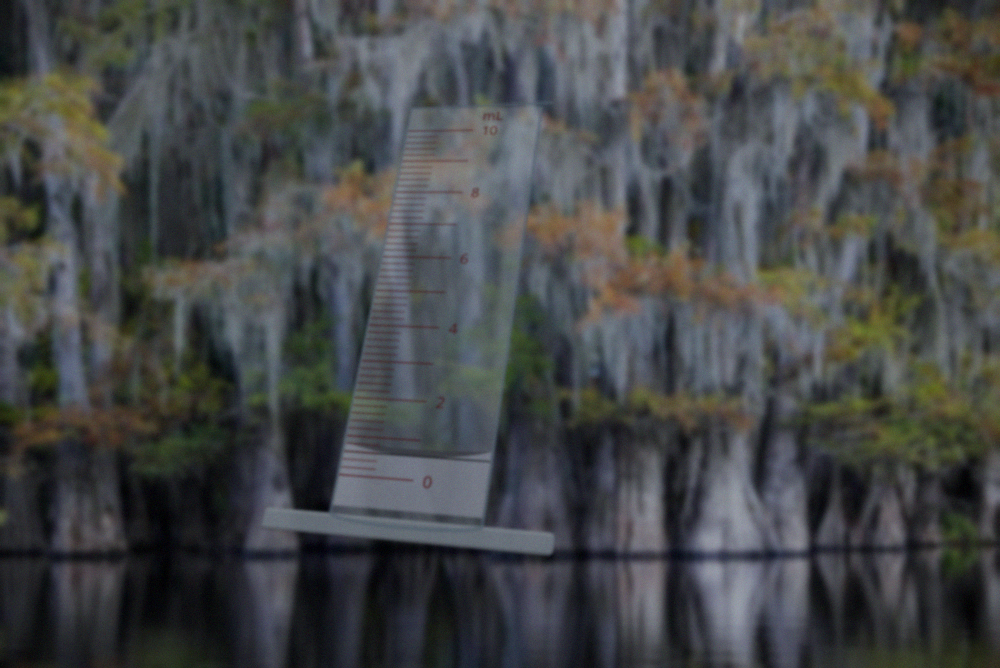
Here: **0.6** mL
